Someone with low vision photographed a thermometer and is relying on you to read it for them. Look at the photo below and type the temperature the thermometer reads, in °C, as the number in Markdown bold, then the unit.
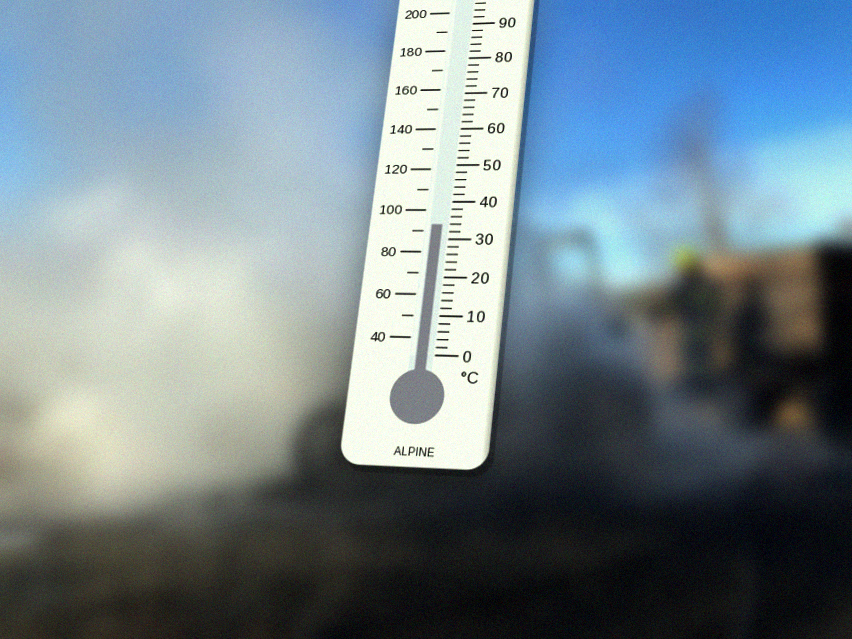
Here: **34** °C
